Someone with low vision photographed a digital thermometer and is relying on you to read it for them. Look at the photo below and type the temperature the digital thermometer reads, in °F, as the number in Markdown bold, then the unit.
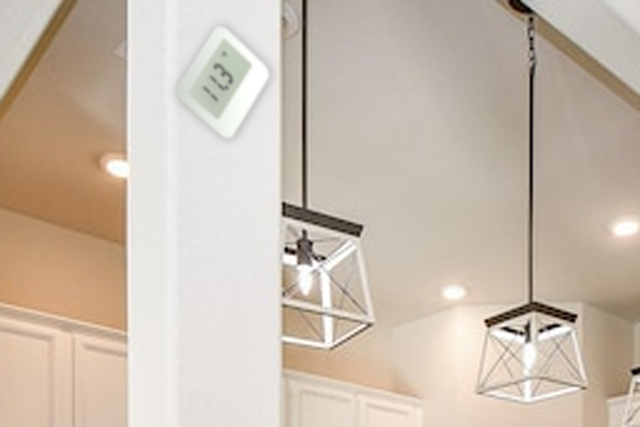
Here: **11.3** °F
